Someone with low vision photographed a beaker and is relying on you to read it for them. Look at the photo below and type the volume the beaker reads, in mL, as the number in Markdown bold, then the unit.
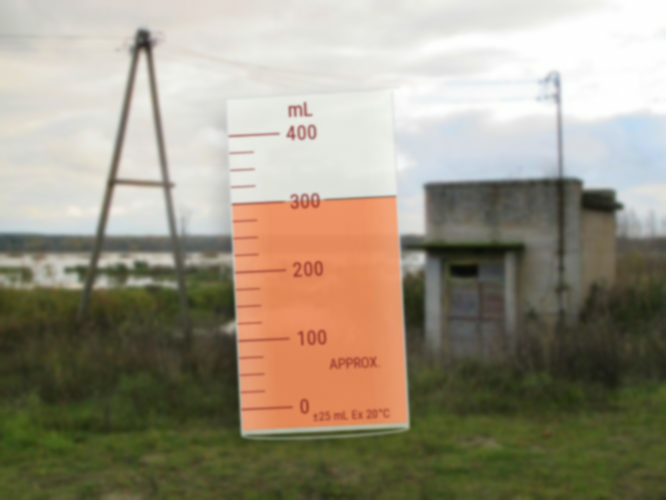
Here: **300** mL
